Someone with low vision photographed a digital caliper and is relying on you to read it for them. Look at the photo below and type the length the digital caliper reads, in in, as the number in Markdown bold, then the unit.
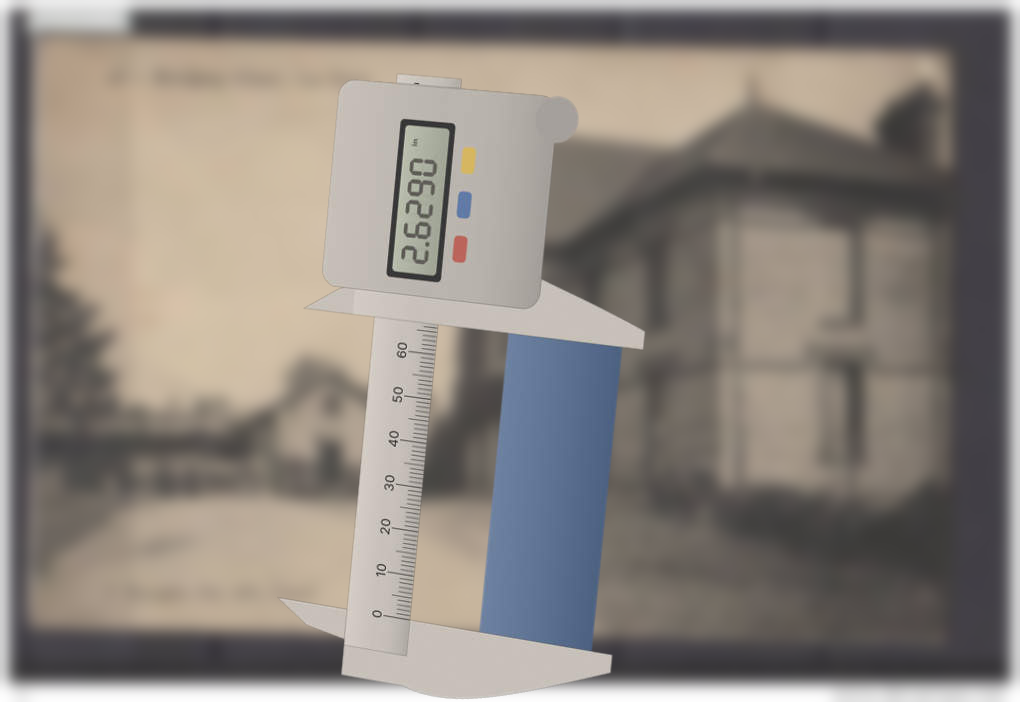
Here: **2.6290** in
